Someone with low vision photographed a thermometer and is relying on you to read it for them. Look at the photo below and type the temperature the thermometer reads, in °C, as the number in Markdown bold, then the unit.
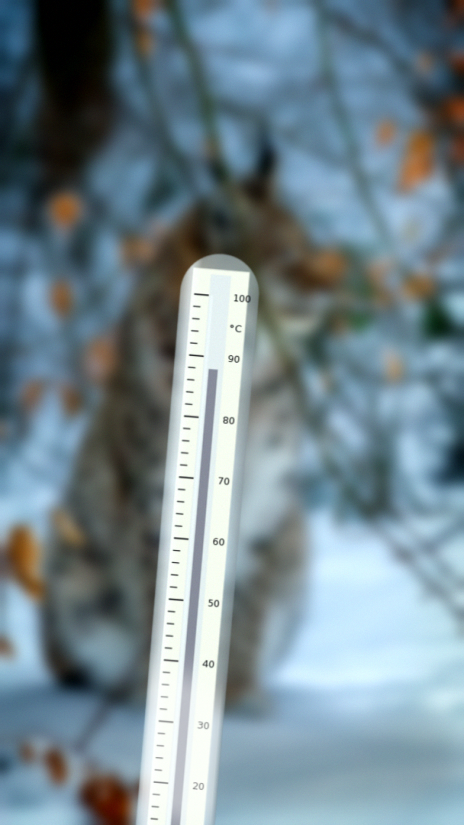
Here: **88** °C
